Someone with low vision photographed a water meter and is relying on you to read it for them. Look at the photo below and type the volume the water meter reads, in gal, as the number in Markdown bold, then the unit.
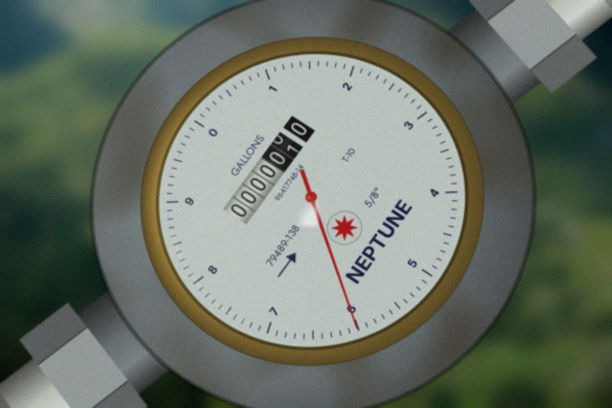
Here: **6.0** gal
